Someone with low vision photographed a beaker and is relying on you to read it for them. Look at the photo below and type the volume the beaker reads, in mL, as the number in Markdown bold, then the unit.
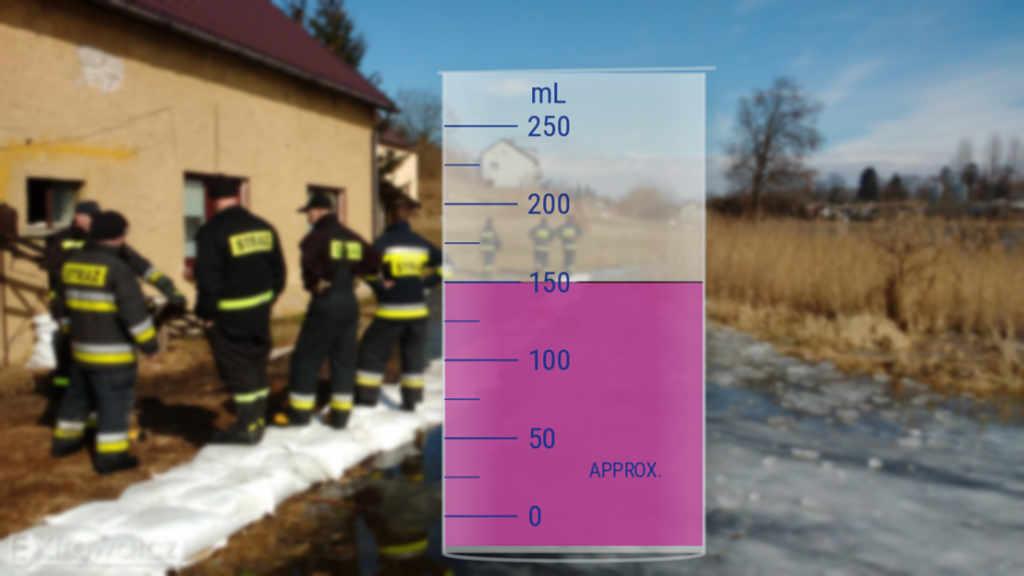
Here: **150** mL
